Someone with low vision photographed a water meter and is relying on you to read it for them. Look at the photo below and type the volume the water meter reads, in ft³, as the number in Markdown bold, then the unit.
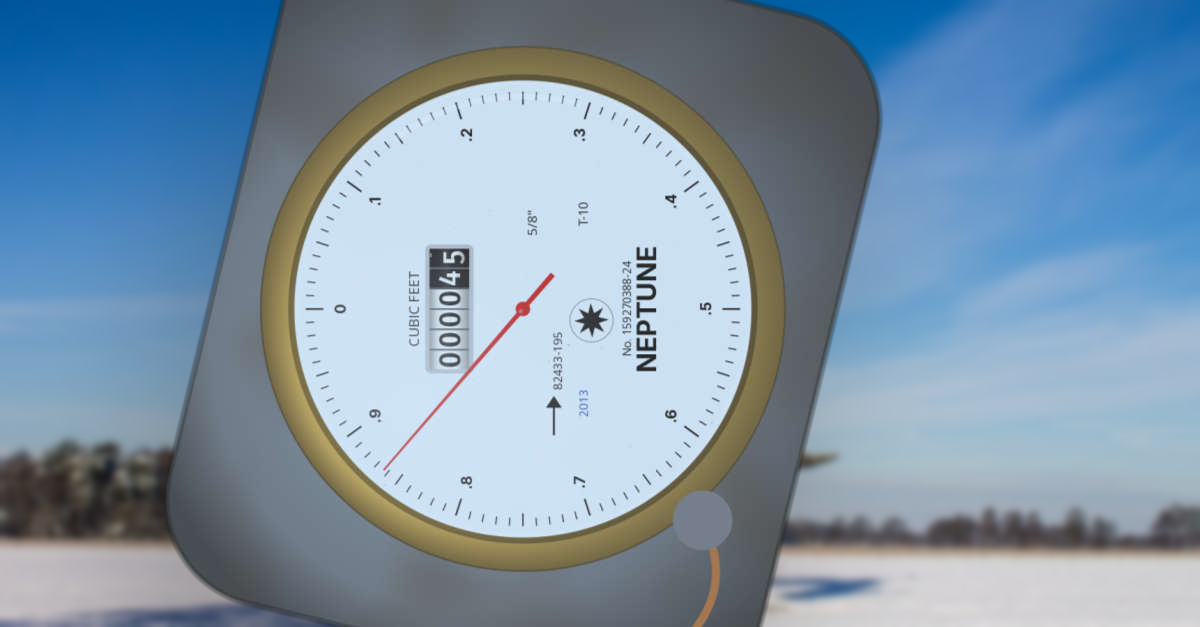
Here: **44.86** ft³
